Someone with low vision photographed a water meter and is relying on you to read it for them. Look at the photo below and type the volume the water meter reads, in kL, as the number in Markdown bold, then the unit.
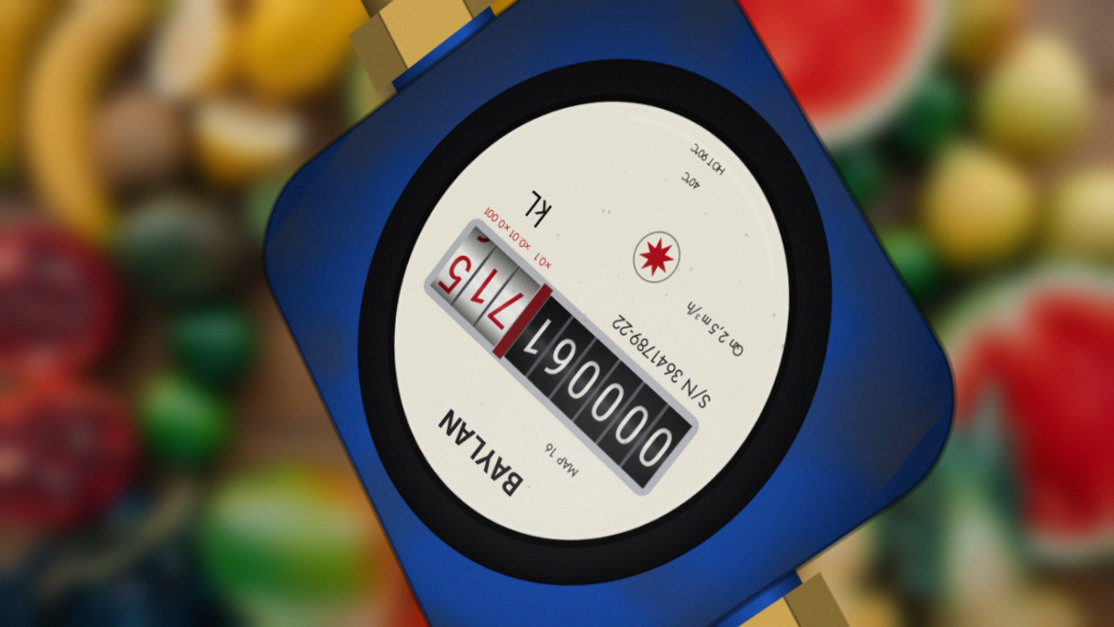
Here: **61.715** kL
